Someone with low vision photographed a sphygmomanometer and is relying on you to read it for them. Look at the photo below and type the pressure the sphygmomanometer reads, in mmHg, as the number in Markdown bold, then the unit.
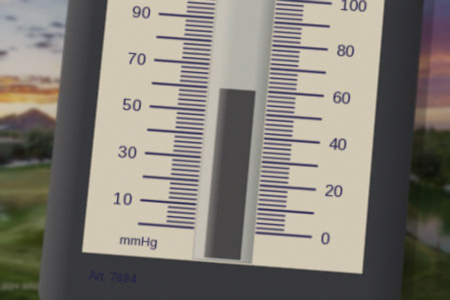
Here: **60** mmHg
